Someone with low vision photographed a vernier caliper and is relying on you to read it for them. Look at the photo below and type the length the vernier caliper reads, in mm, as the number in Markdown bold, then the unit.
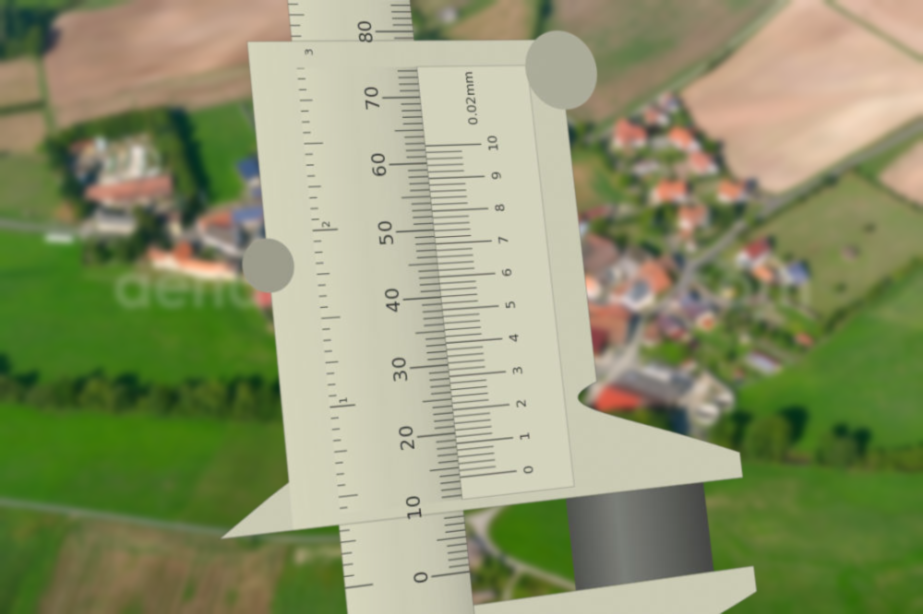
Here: **13.6** mm
